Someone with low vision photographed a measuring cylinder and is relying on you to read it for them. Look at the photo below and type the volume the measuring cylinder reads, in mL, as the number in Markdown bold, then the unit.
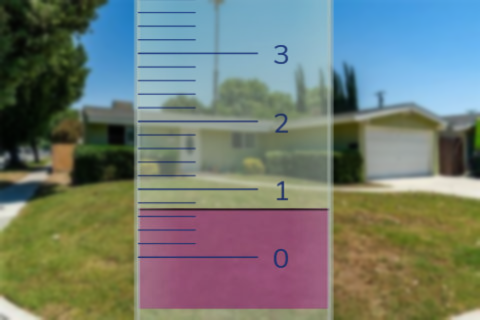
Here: **0.7** mL
